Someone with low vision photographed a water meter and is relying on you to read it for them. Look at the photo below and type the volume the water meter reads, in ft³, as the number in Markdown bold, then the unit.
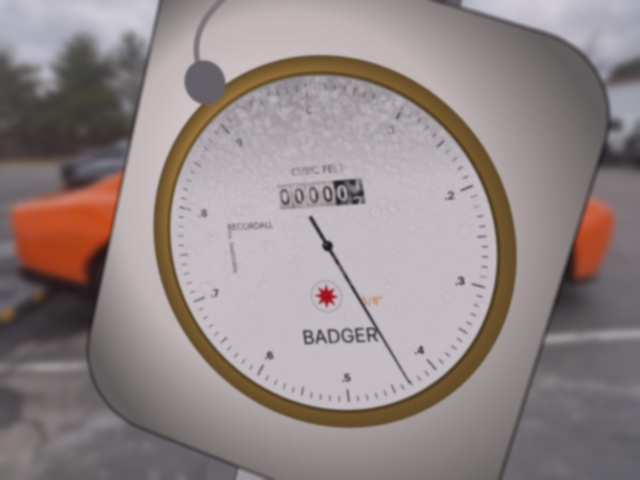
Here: **1.43** ft³
